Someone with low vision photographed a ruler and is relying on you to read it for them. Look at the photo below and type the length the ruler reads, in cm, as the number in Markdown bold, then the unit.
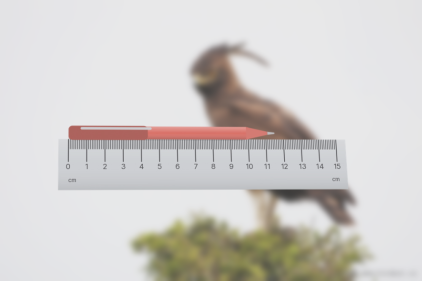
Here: **11.5** cm
